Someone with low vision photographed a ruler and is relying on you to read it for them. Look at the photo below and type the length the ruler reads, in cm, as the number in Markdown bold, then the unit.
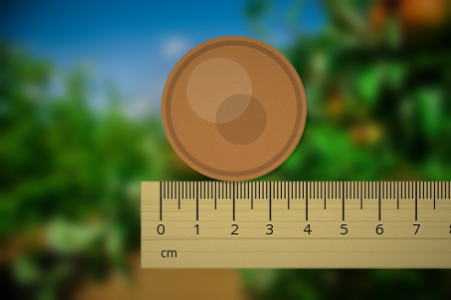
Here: **4** cm
